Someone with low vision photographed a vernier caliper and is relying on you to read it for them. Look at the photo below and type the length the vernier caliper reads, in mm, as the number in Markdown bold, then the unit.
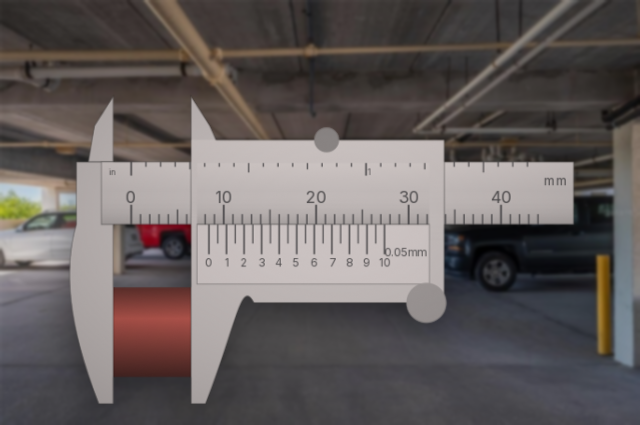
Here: **8.4** mm
